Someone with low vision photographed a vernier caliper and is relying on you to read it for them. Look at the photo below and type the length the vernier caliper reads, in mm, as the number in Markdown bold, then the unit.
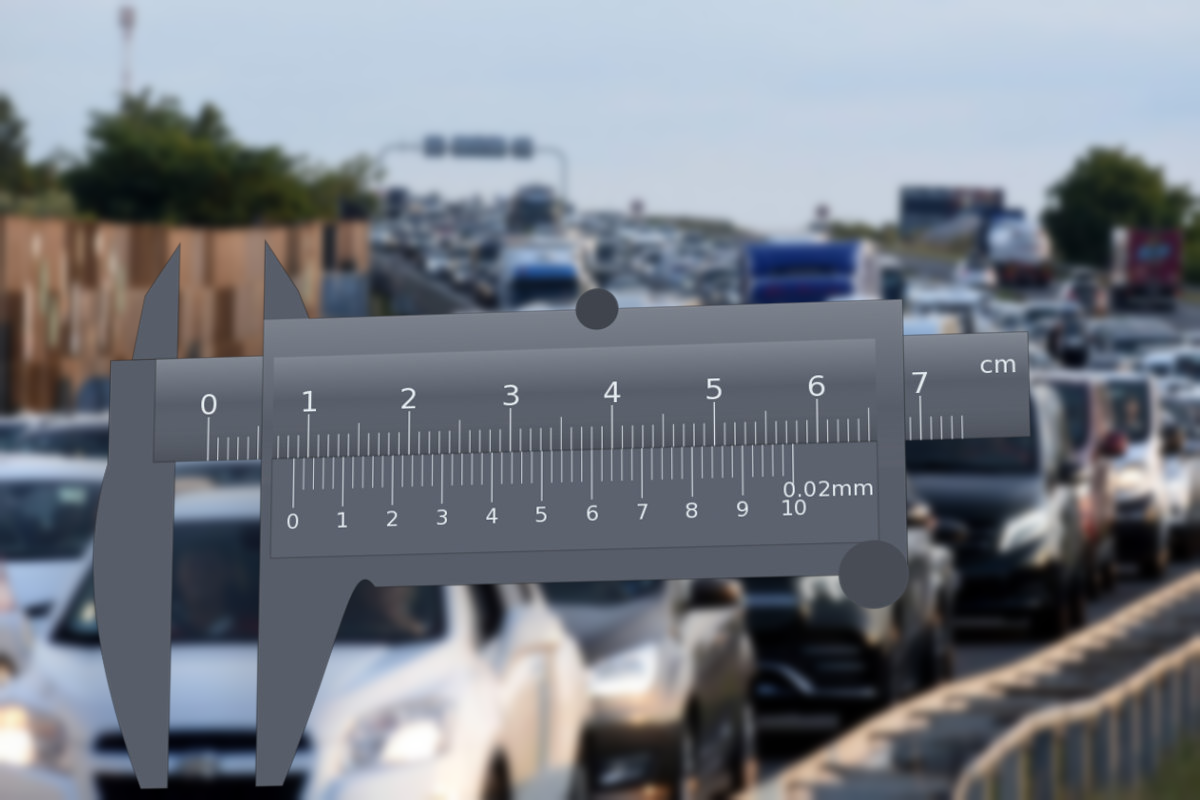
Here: **8.6** mm
